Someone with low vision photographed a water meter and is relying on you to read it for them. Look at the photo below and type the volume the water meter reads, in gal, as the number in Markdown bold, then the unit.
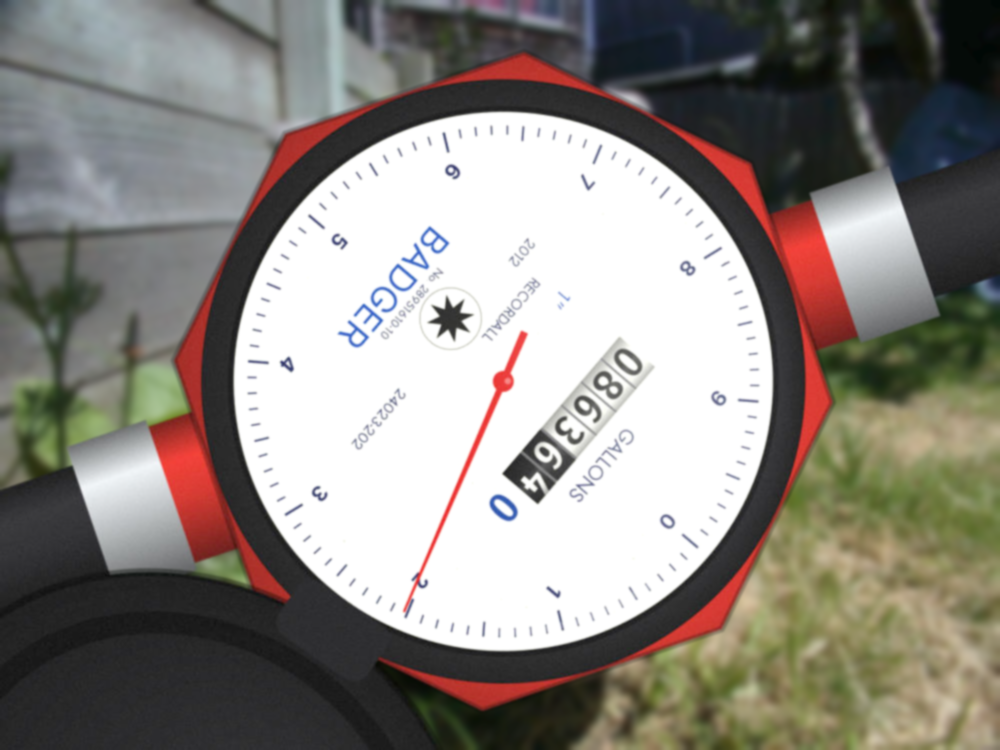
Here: **863642.0** gal
